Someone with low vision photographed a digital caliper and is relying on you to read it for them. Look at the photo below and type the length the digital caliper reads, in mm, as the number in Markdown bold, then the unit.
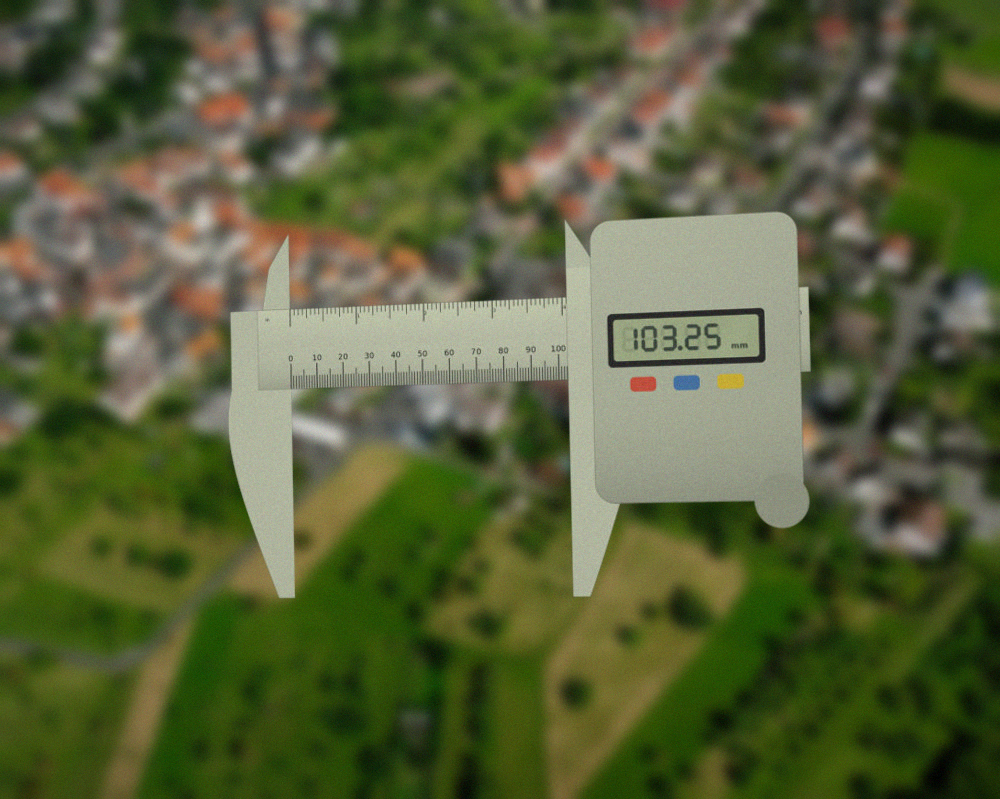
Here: **103.25** mm
